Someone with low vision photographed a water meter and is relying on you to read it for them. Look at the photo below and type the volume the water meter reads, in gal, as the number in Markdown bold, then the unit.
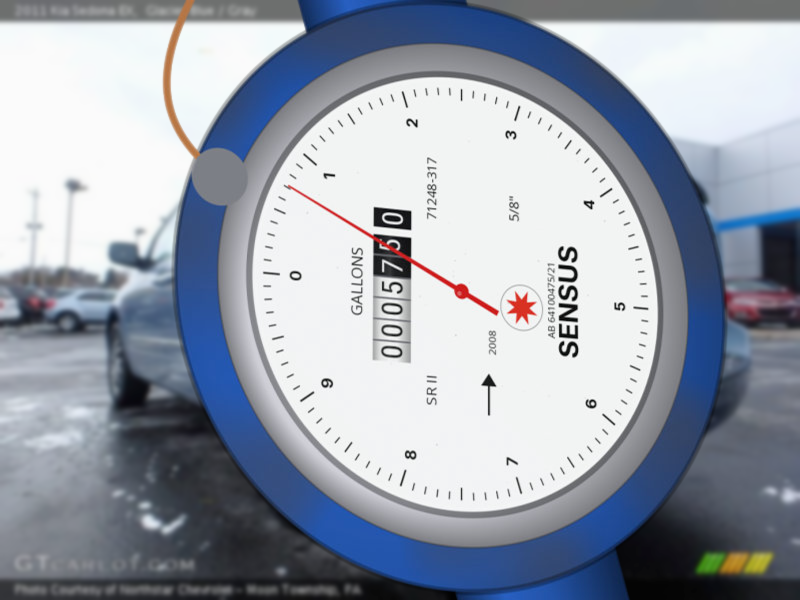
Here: **5750.7** gal
